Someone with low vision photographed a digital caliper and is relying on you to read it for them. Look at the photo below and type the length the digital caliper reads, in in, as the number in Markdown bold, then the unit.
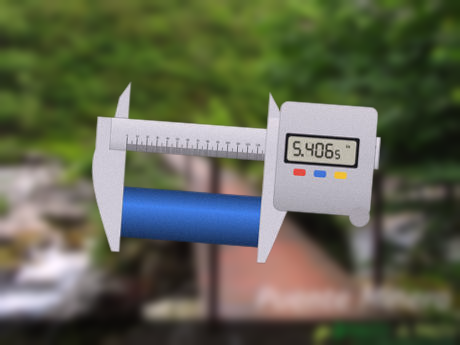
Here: **5.4065** in
